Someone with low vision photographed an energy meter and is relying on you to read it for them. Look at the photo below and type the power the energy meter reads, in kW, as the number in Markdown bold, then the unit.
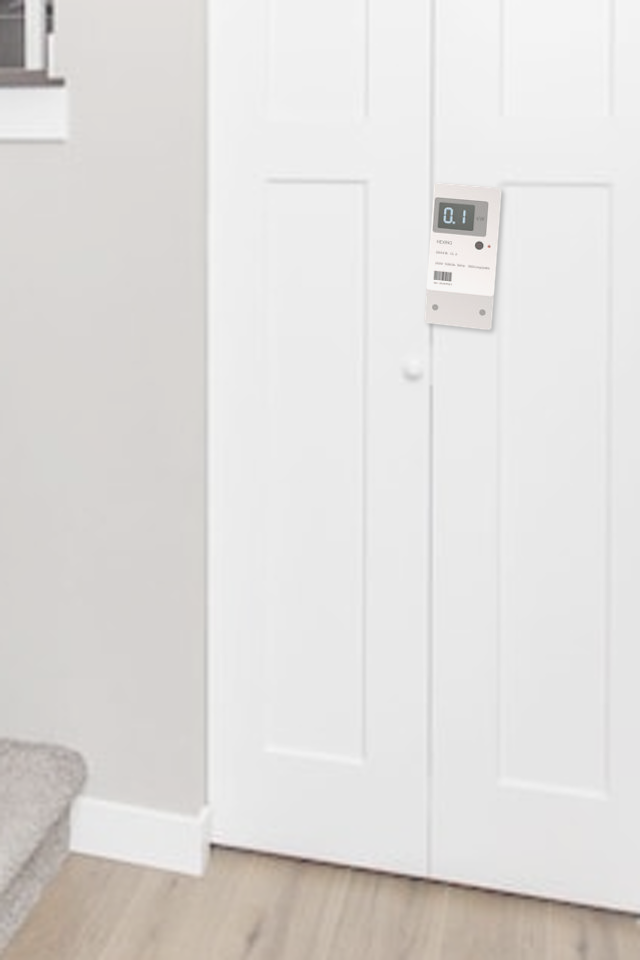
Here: **0.1** kW
